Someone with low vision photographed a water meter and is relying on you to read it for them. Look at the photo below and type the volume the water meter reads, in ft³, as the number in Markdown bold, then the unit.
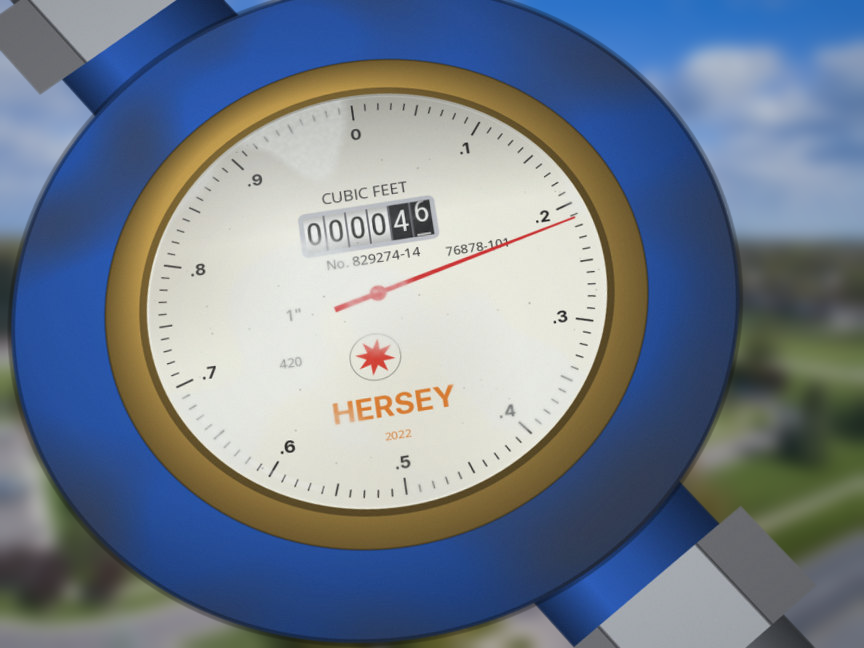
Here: **46.21** ft³
